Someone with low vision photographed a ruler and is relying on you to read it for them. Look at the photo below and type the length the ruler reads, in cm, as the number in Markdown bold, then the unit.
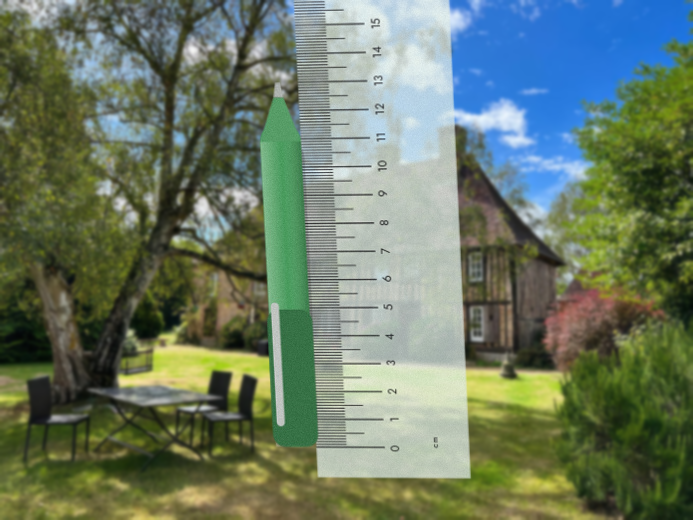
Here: **13** cm
